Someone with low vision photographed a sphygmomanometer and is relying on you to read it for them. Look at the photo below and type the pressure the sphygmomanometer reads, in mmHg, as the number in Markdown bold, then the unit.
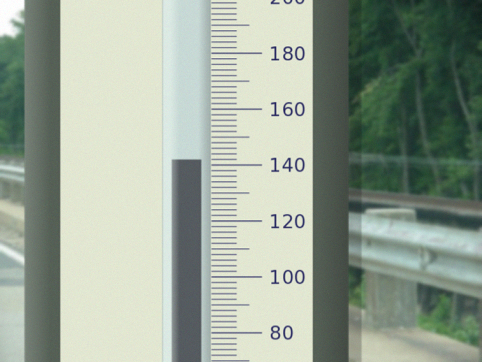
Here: **142** mmHg
